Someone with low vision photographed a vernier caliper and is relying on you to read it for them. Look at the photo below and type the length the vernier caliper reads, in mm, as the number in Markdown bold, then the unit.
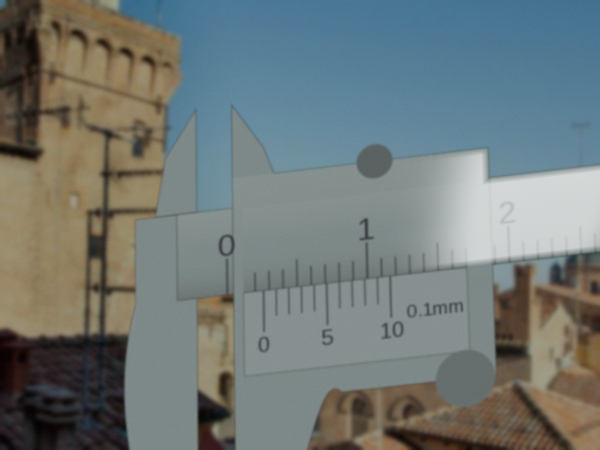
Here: **2.6** mm
